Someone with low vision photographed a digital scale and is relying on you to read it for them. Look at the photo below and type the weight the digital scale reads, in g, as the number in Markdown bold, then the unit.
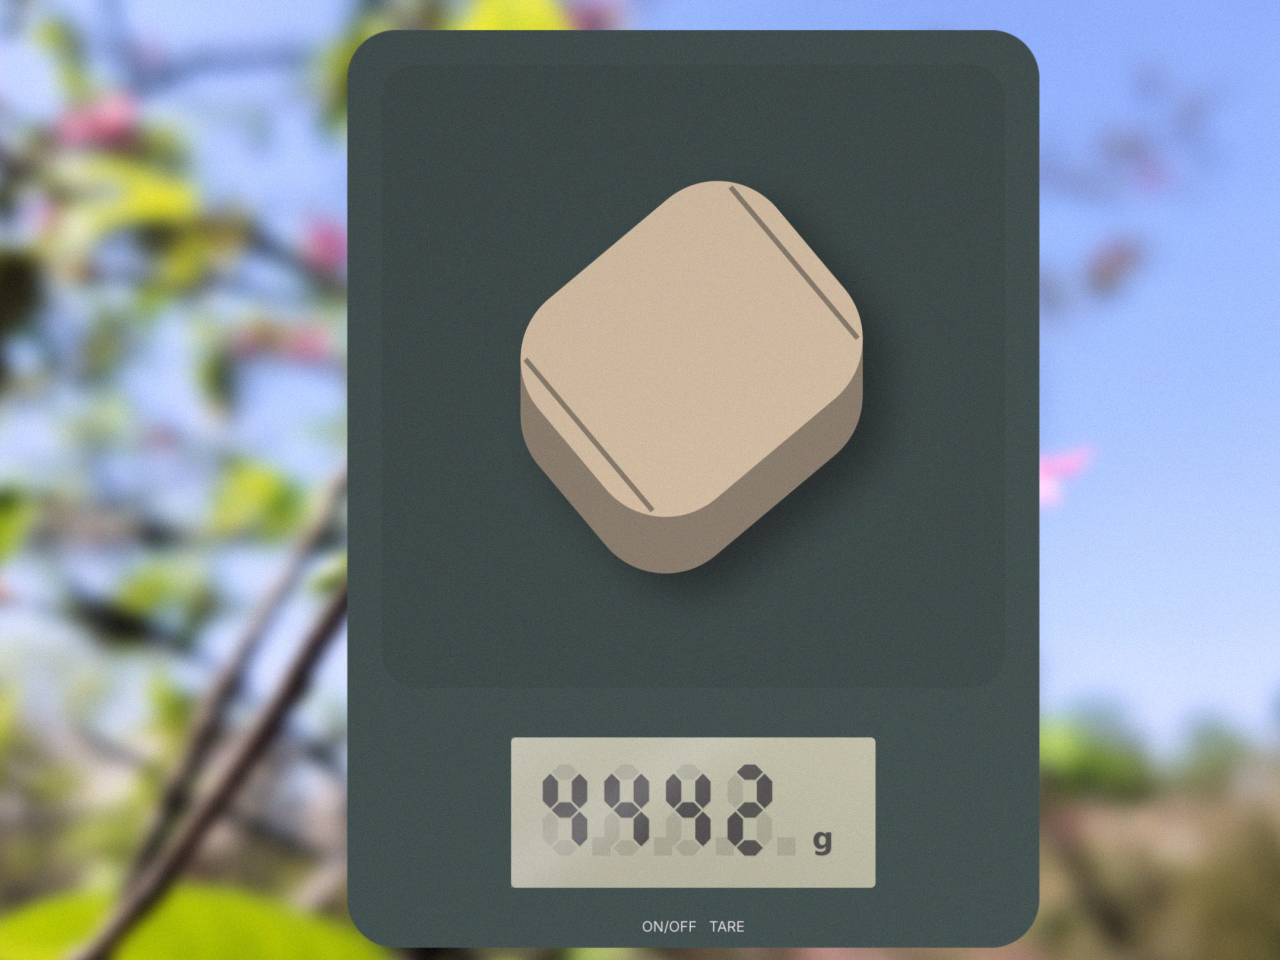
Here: **4442** g
